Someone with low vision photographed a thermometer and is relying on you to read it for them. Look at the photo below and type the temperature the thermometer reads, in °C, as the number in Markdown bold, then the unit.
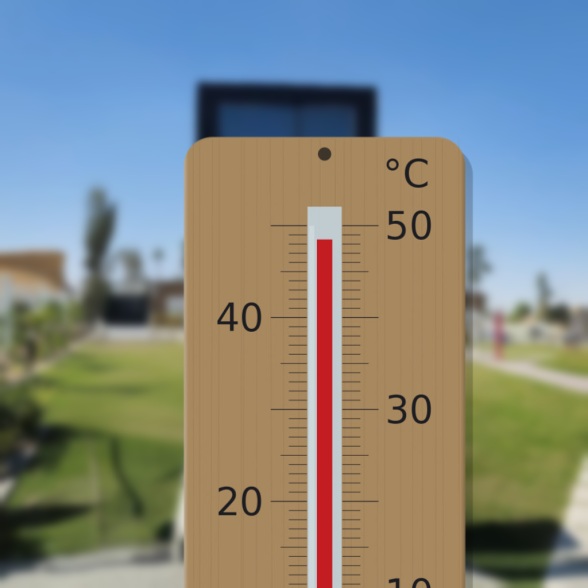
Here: **48.5** °C
